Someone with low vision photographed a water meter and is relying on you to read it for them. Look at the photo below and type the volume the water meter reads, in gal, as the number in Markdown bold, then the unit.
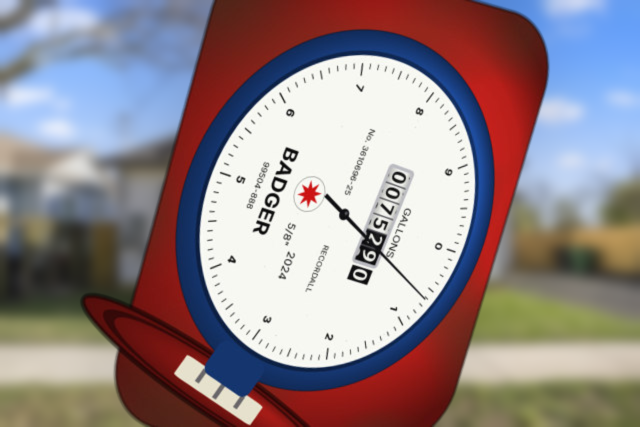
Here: **75290.6** gal
